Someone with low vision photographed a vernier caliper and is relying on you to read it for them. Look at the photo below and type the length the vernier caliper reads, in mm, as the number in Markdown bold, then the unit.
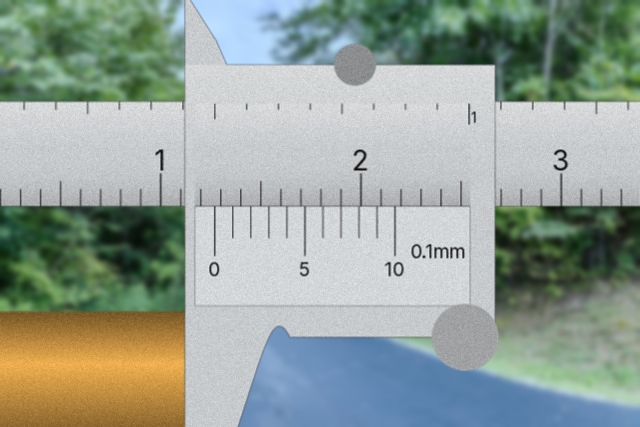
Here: **12.7** mm
